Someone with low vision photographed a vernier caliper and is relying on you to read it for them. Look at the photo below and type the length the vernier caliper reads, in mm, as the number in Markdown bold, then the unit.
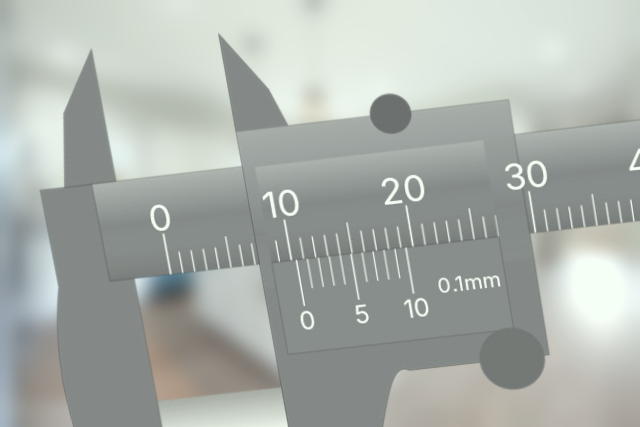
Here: **10.4** mm
